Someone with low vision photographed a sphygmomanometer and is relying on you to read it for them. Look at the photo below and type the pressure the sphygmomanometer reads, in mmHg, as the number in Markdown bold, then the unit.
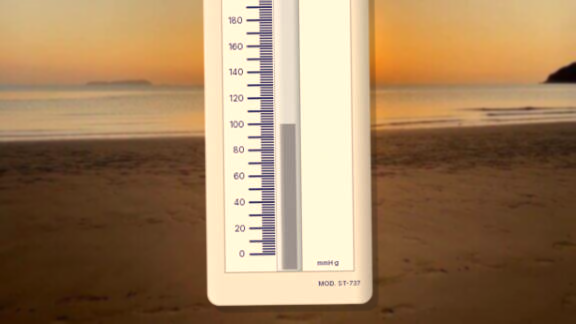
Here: **100** mmHg
